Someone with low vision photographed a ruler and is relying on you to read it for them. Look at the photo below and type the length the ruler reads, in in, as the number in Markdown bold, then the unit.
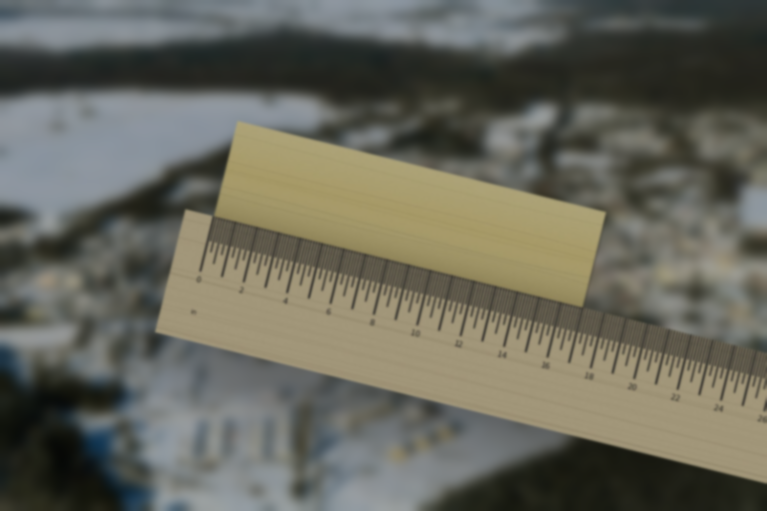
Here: **17** in
